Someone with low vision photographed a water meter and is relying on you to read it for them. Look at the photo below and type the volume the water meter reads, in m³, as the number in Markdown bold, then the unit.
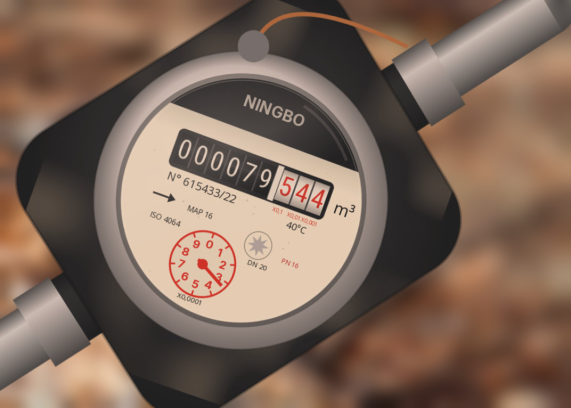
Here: **79.5443** m³
